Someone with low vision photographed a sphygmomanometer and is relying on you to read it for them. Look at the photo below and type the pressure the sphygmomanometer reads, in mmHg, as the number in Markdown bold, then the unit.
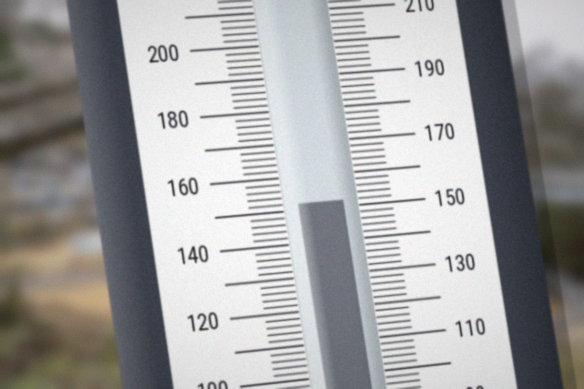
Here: **152** mmHg
